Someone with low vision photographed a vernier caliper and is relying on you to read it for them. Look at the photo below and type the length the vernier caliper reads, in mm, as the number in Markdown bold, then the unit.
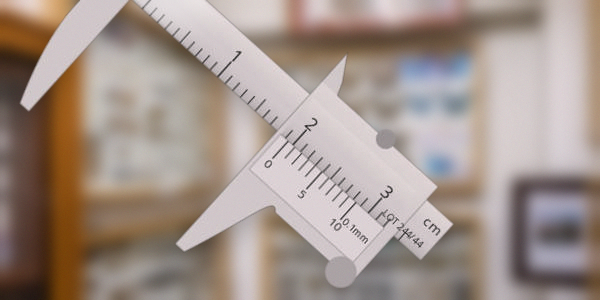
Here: **19.4** mm
